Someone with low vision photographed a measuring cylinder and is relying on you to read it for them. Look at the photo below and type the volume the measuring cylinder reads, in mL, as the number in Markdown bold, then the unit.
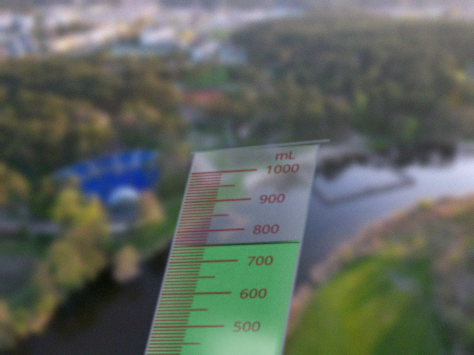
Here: **750** mL
